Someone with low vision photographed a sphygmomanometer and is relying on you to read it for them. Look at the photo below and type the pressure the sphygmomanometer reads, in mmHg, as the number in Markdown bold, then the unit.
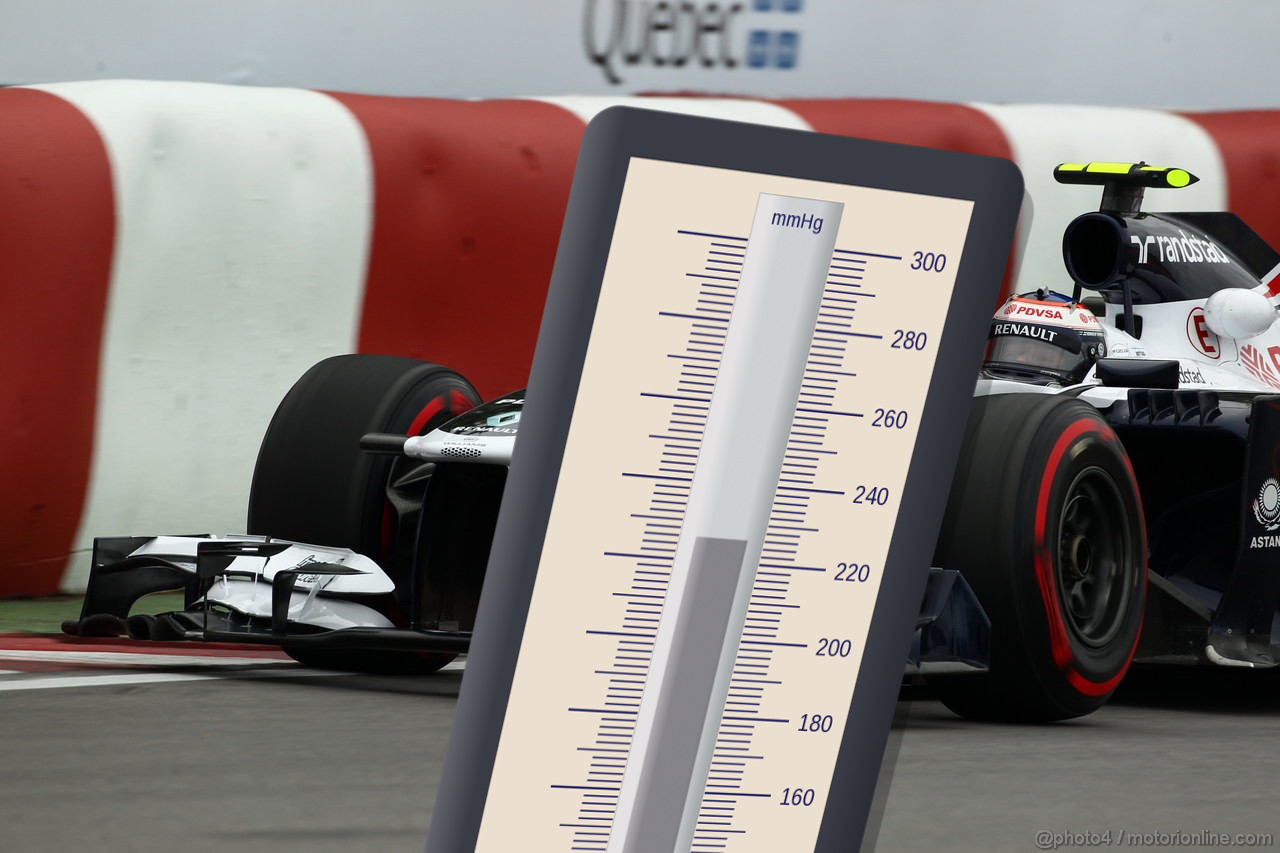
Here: **226** mmHg
